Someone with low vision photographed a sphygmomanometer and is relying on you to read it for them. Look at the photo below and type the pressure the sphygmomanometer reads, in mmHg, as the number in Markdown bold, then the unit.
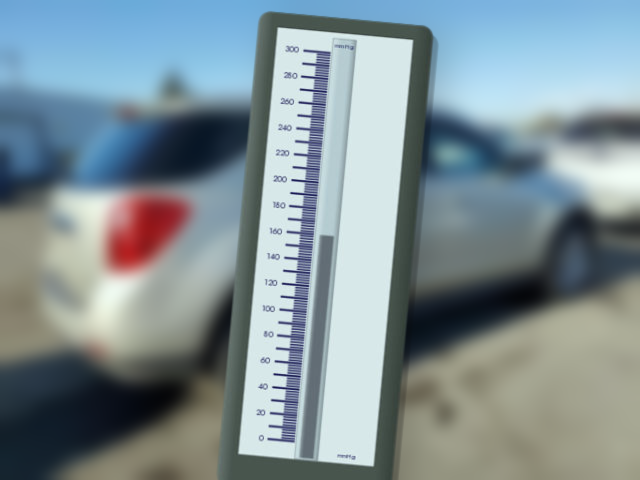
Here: **160** mmHg
